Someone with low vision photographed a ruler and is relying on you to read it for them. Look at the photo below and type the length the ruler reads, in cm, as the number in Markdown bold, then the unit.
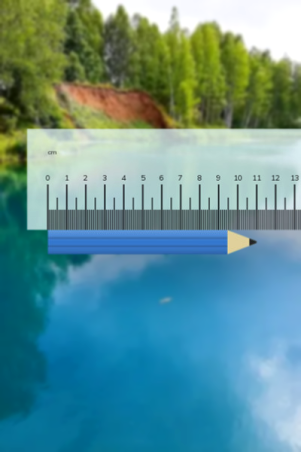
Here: **11** cm
